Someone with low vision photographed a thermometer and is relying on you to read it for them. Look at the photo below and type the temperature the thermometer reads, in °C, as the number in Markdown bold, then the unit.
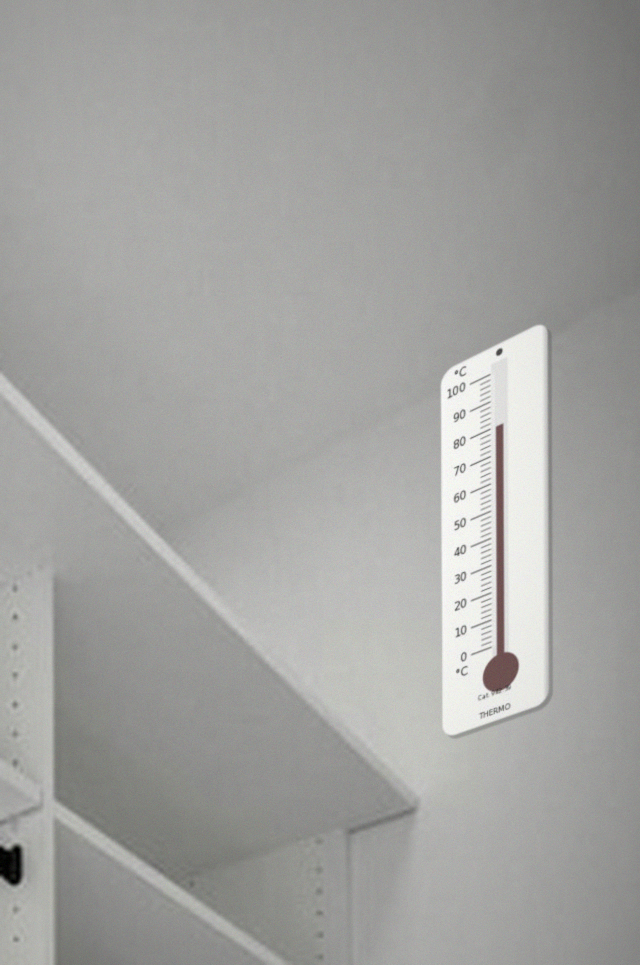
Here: **80** °C
